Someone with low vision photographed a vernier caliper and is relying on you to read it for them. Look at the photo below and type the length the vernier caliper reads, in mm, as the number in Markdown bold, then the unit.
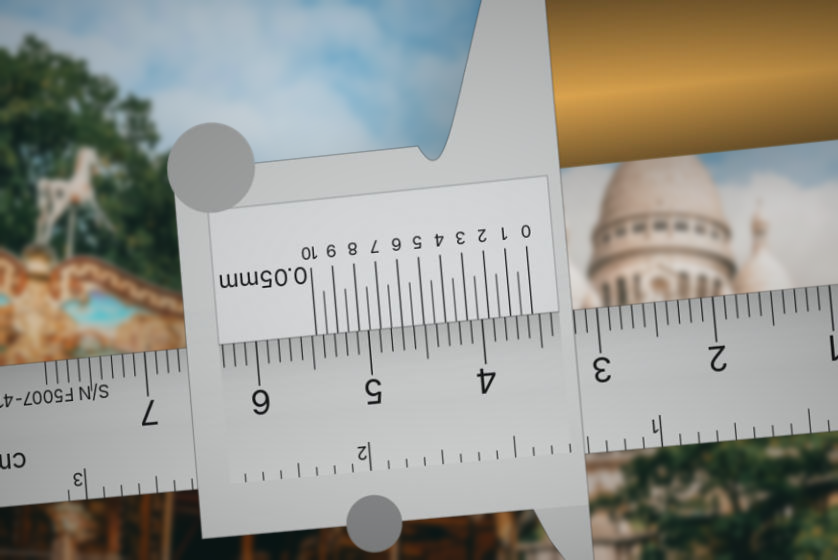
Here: **35.6** mm
